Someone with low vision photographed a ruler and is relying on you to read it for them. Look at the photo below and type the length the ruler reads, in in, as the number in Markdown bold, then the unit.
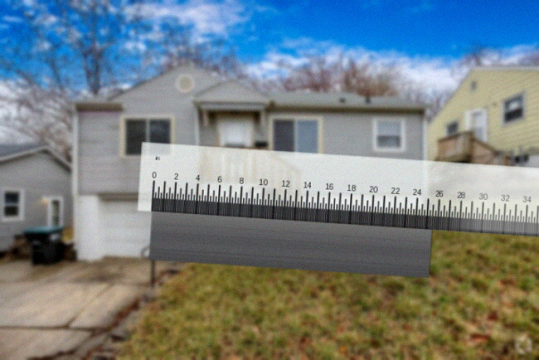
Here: **25.5** in
